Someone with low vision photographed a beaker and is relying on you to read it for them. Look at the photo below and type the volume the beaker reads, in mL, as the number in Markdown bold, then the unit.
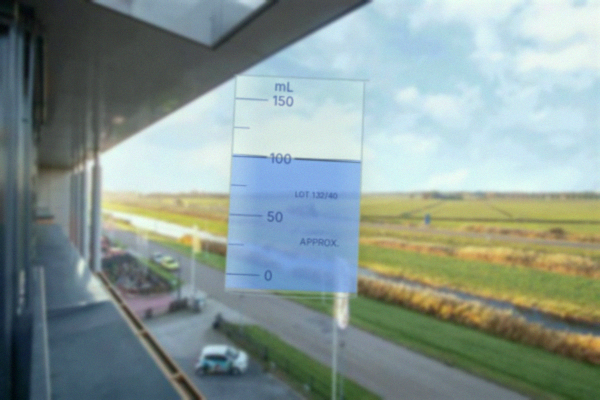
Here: **100** mL
